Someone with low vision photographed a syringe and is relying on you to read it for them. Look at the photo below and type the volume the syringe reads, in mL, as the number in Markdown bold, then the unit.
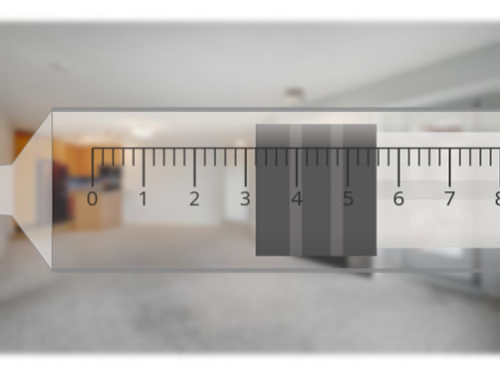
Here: **3.2** mL
